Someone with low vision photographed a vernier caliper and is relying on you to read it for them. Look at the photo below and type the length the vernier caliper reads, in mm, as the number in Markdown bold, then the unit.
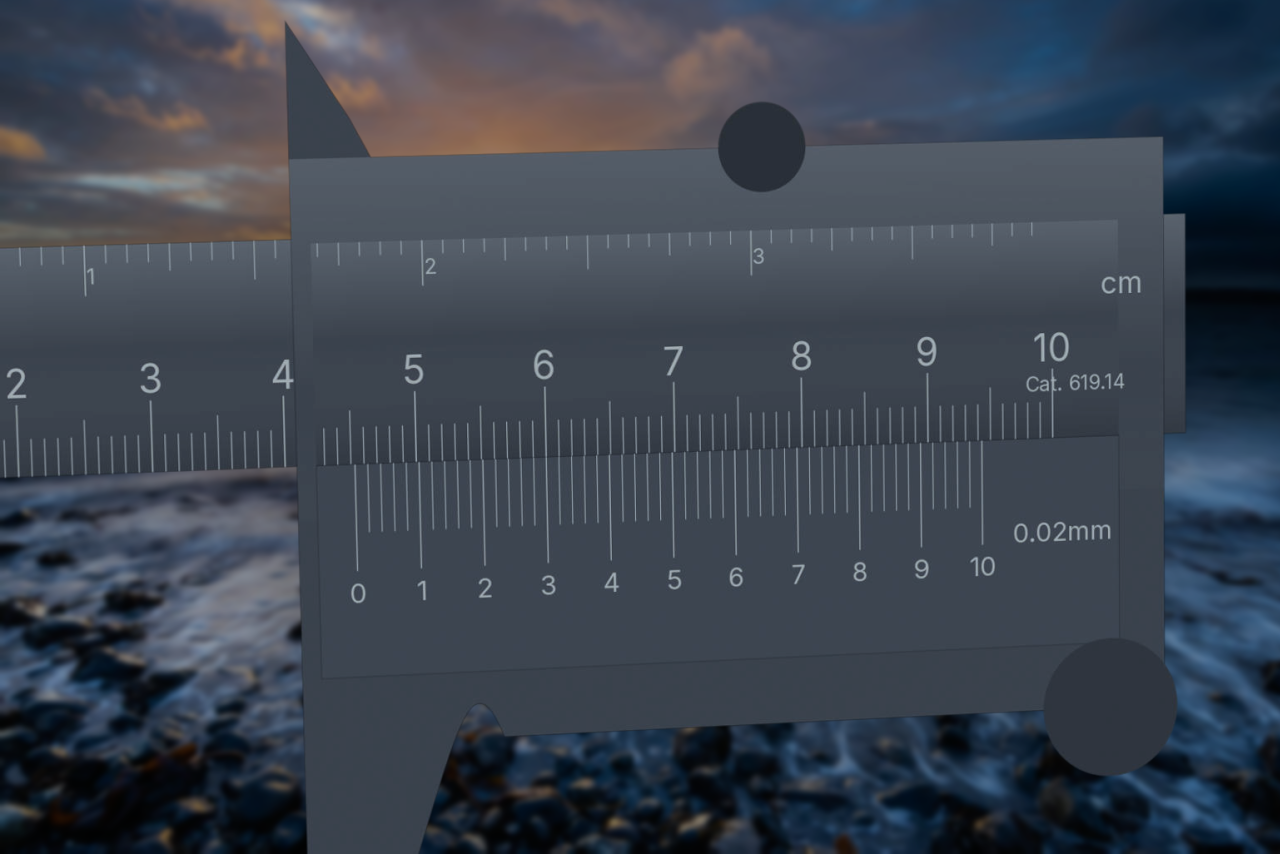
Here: **45.3** mm
